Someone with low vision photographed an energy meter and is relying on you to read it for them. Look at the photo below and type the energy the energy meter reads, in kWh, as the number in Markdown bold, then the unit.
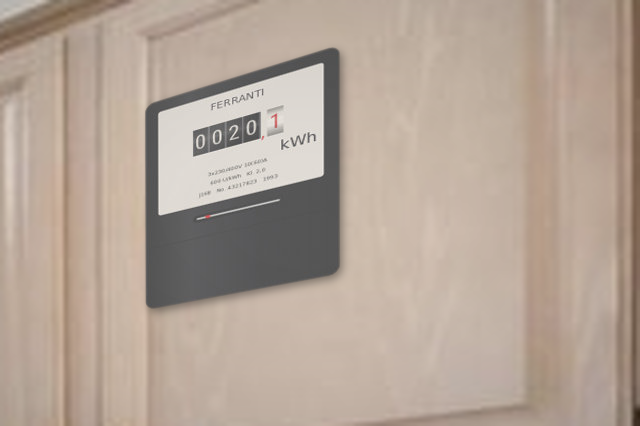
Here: **20.1** kWh
